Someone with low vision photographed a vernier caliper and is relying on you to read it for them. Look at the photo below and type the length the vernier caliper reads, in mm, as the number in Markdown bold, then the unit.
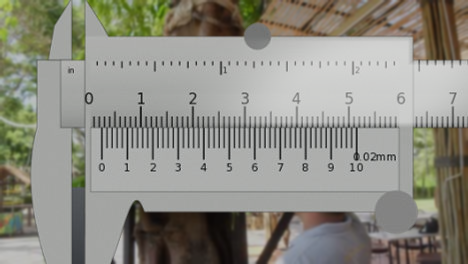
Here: **2.5** mm
